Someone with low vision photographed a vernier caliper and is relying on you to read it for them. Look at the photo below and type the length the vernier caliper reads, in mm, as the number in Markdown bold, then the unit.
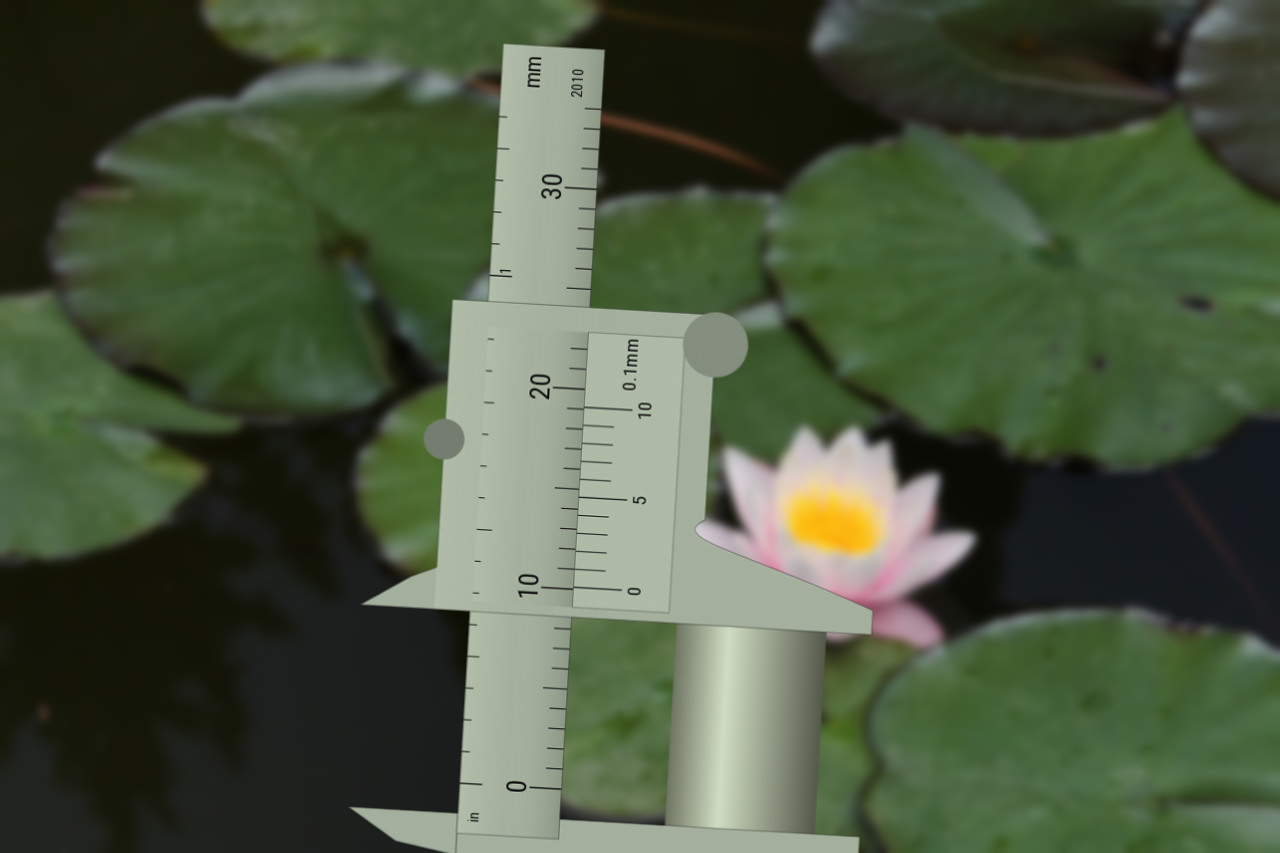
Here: **10.1** mm
